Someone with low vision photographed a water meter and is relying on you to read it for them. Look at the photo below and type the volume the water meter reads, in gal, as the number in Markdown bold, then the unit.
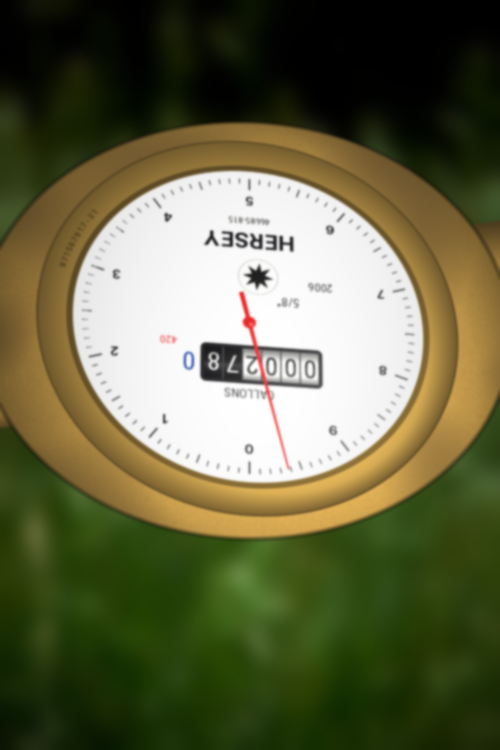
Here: **2779.6** gal
